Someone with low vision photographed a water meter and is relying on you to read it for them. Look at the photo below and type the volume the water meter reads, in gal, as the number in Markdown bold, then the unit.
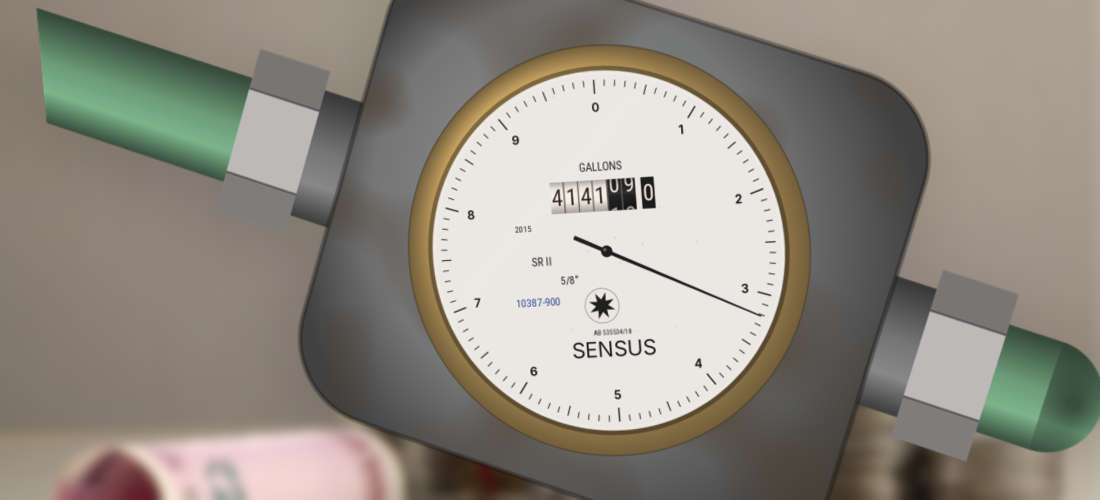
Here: **4141093.2** gal
